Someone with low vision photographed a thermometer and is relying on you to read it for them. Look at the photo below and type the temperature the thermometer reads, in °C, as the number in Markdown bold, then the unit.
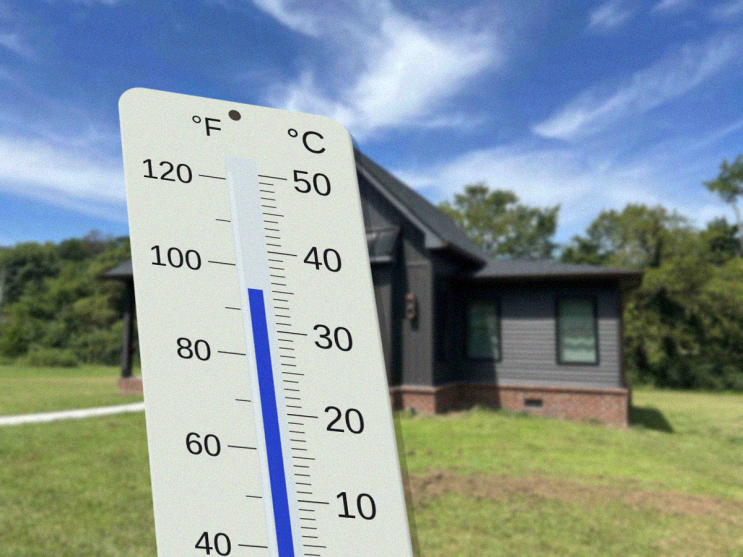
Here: **35** °C
